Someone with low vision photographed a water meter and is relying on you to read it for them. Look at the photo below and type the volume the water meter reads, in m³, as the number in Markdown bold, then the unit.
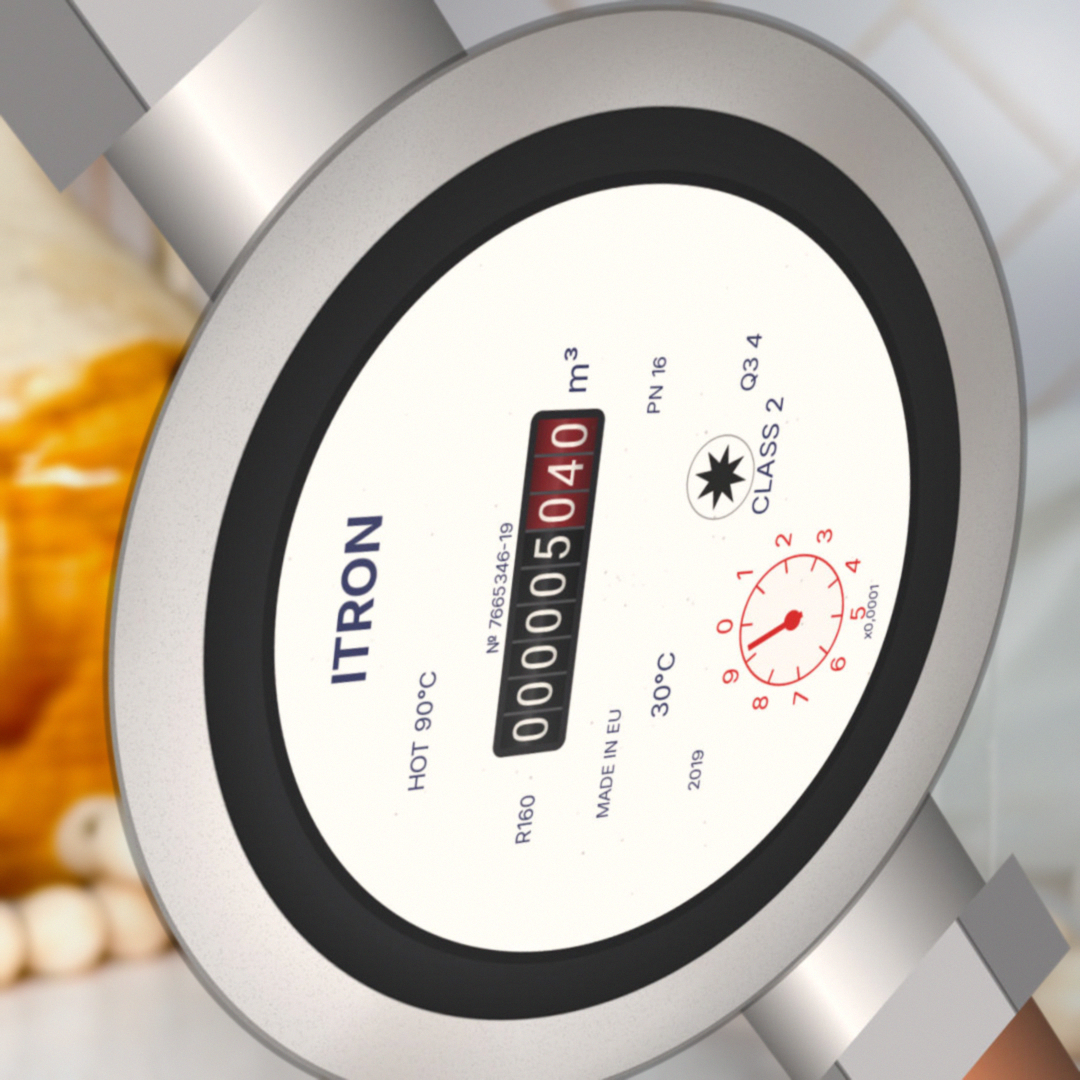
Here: **5.0399** m³
